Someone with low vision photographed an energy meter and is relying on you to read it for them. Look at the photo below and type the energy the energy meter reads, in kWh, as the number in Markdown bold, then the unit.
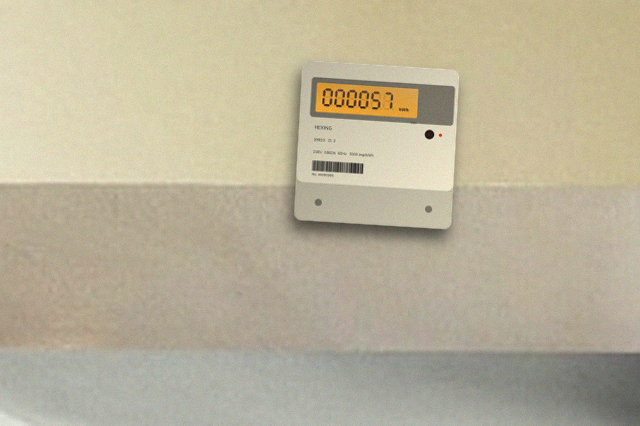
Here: **57** kWh
